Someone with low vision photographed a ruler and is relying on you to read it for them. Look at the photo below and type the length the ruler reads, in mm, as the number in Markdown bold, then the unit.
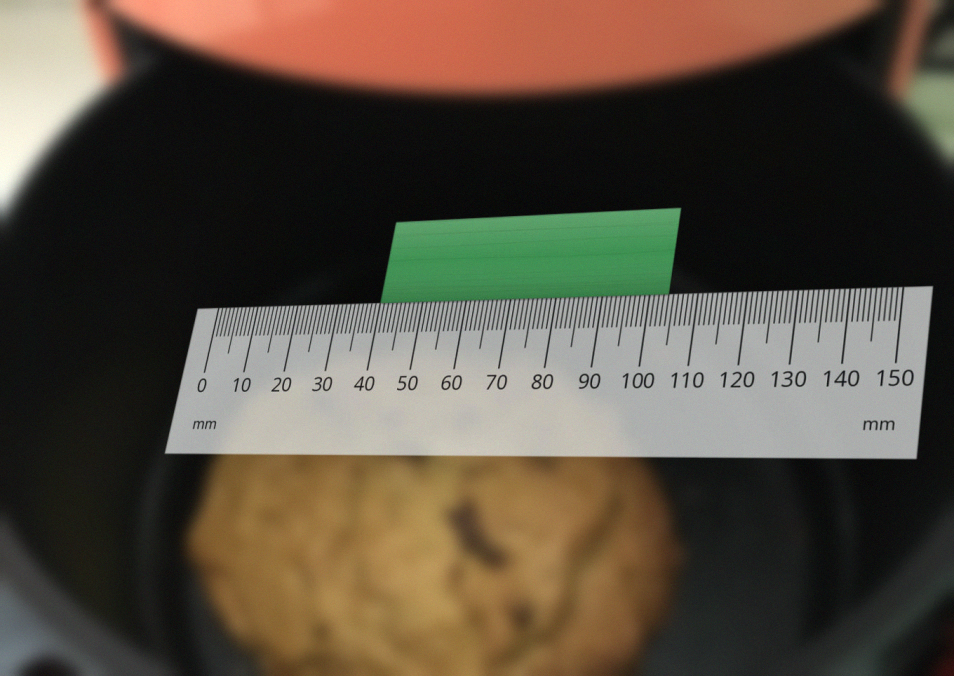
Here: **64** mm
